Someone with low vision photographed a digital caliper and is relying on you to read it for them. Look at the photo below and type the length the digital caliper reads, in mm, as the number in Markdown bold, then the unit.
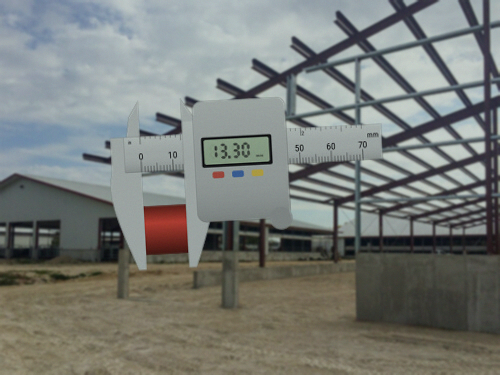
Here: **13.30** mm
